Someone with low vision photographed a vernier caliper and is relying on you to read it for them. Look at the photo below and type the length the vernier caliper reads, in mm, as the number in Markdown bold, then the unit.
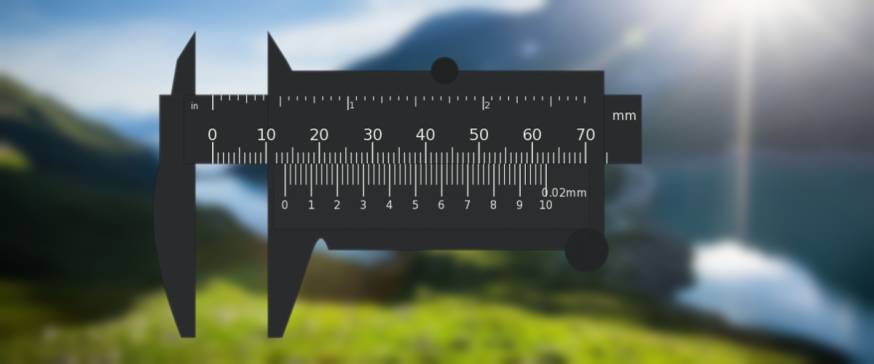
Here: **13.6** mm
